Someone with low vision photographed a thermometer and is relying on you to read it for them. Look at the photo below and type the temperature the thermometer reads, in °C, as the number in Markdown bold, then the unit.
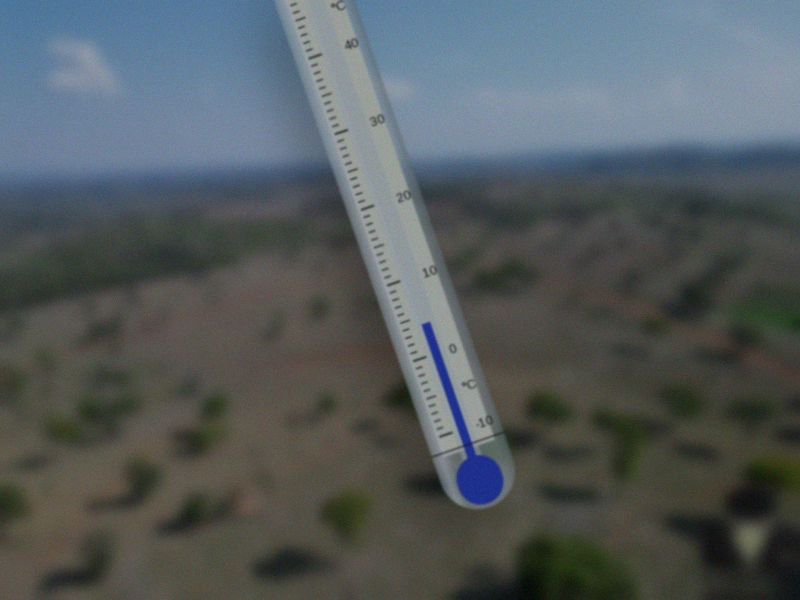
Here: **4** °C
